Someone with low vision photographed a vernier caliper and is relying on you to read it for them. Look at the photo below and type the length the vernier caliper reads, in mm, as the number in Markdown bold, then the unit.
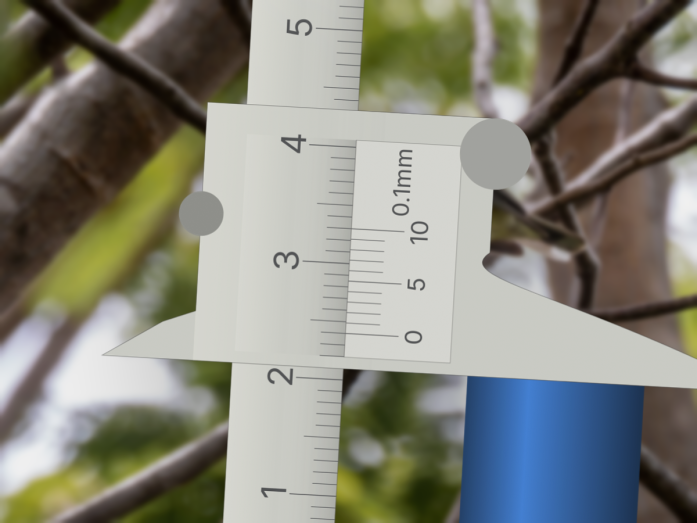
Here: **24.0** mm
